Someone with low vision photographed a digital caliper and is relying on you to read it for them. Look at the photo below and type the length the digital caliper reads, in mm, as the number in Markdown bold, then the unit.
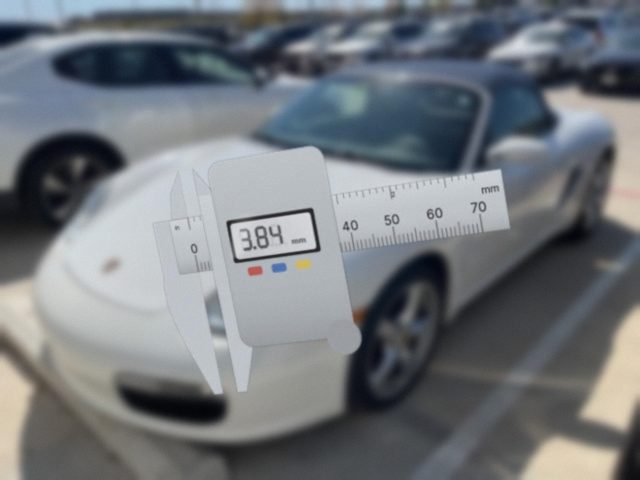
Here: **3.84** mm
